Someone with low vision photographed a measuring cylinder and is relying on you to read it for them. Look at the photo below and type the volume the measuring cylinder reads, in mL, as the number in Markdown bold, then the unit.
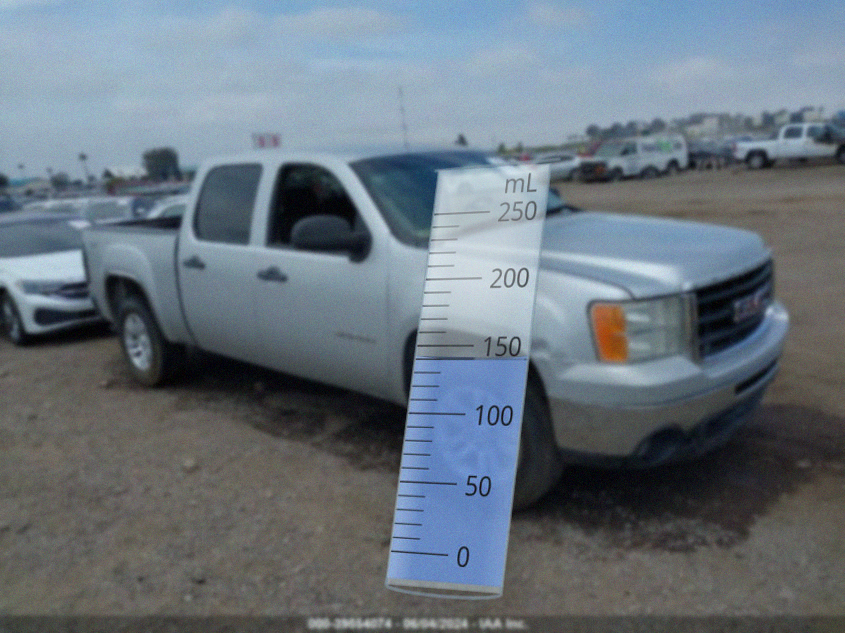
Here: **140** mL
